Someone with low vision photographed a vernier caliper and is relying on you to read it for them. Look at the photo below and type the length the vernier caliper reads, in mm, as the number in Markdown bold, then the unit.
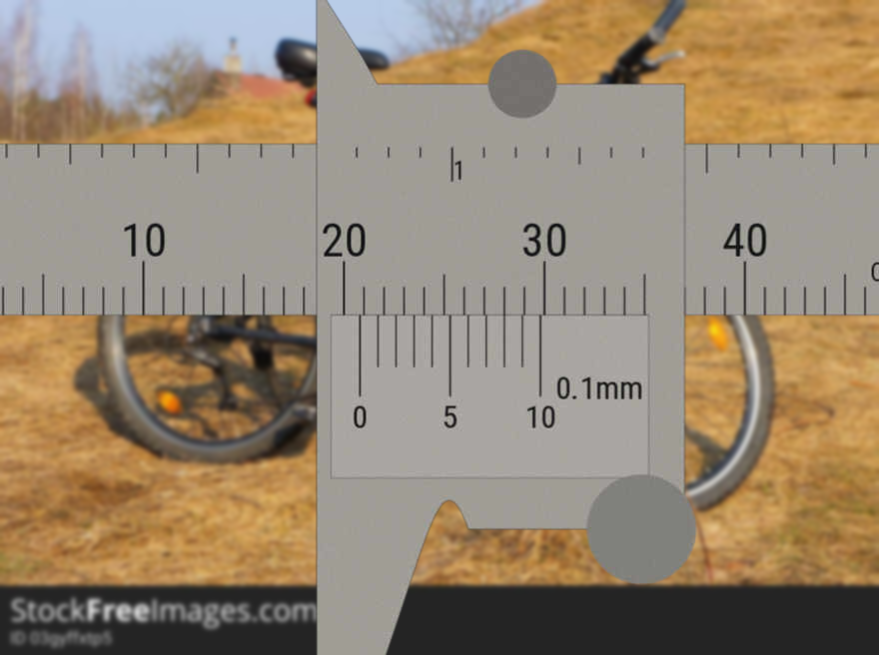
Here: **20.8** mm
